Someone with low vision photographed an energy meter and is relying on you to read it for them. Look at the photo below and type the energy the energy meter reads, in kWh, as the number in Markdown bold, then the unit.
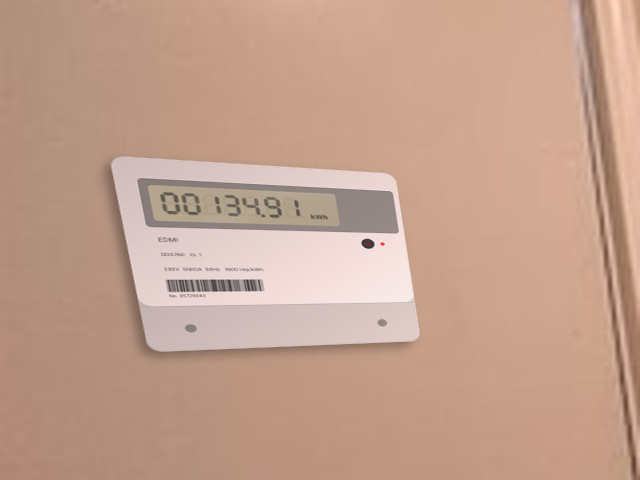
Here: **134.91** kWh
